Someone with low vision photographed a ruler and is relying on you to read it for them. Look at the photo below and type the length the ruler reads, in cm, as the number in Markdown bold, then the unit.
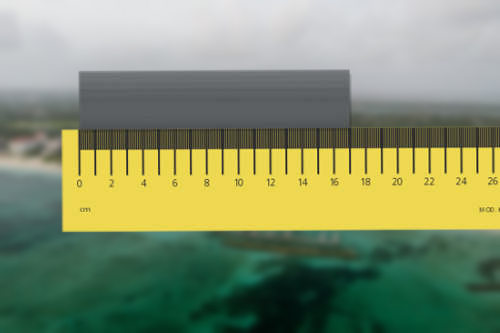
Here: **17** cm
